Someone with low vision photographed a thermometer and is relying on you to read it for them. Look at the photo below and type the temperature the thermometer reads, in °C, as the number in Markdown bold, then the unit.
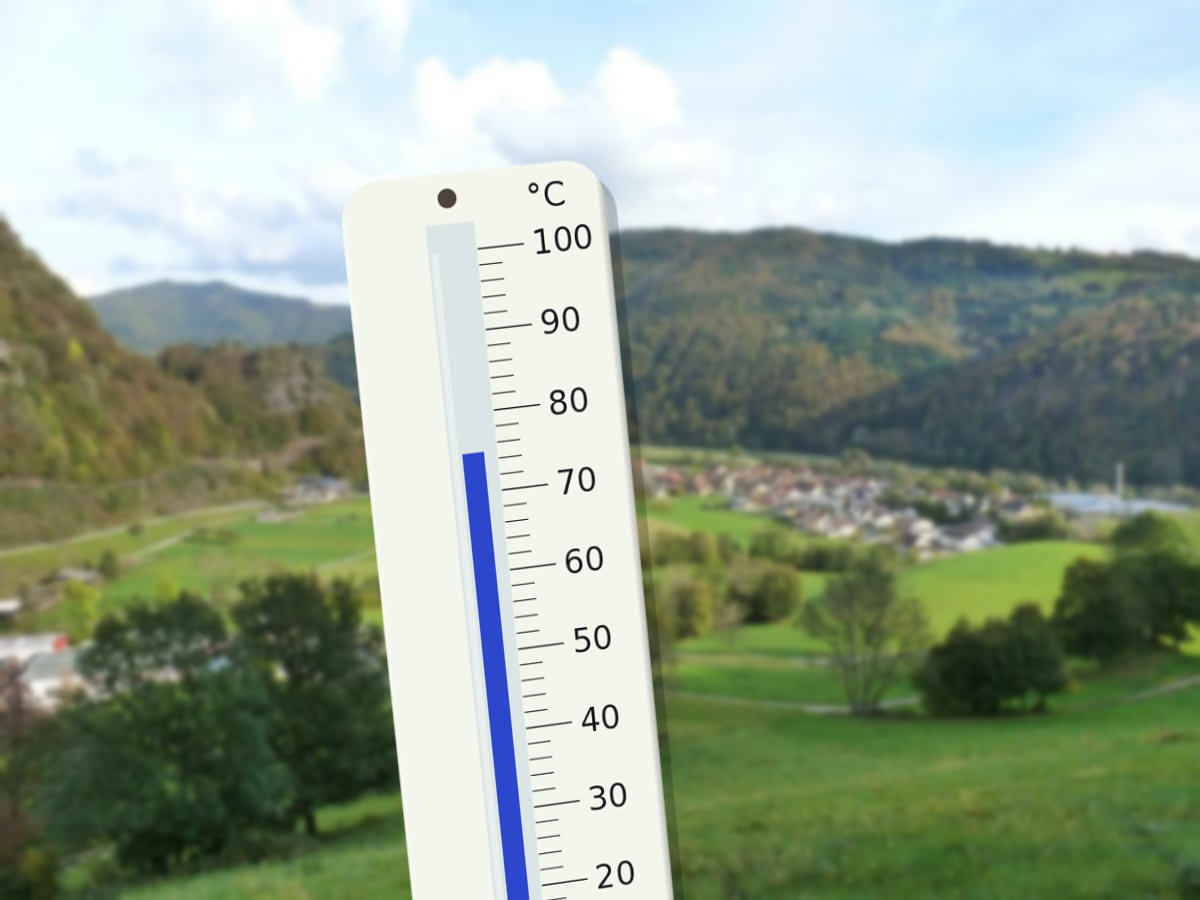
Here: **75** °C
